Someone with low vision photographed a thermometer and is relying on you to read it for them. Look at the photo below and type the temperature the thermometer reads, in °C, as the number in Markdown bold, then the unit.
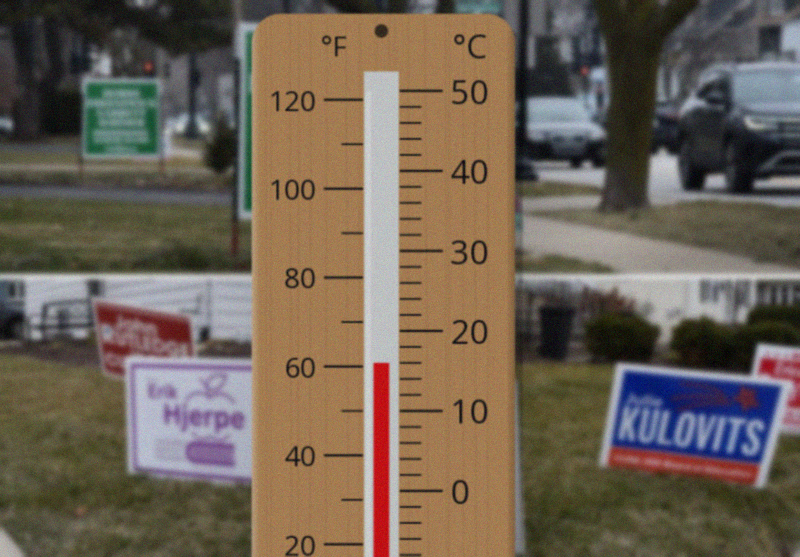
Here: **16** °C
